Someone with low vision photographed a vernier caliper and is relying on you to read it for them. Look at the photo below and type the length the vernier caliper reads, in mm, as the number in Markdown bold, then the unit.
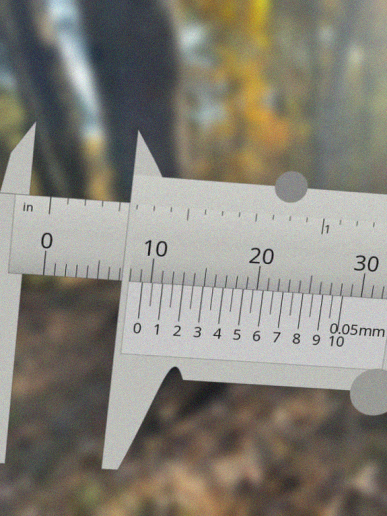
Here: **9.2** mm
